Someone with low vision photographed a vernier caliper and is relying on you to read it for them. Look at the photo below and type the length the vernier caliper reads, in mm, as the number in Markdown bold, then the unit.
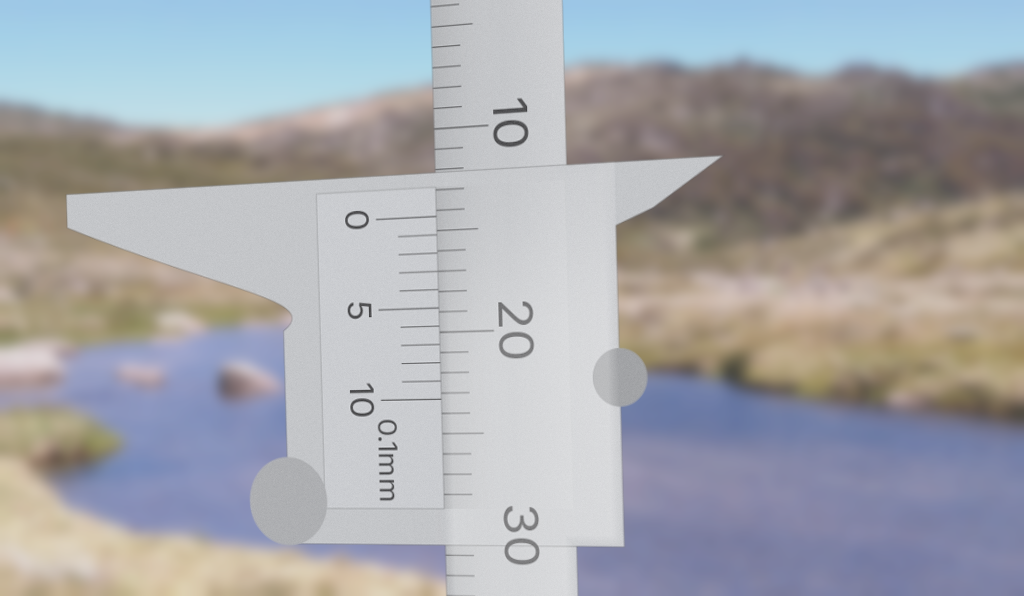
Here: **14.3** mm
